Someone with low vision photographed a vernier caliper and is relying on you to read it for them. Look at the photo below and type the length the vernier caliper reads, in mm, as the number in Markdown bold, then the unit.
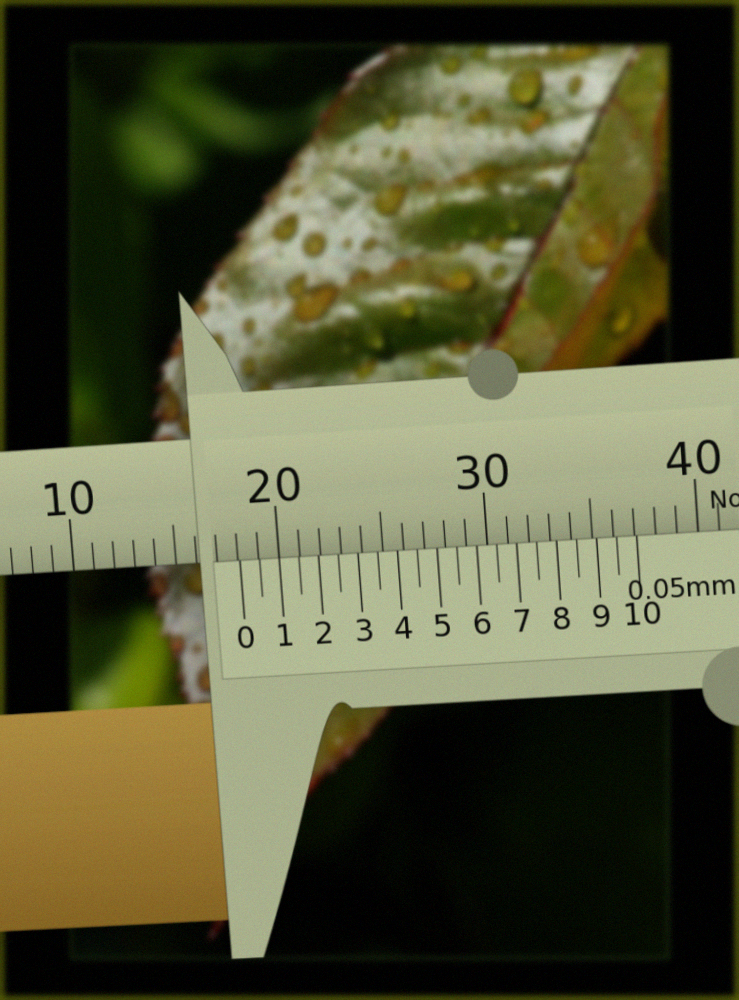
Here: **18.1** mm
